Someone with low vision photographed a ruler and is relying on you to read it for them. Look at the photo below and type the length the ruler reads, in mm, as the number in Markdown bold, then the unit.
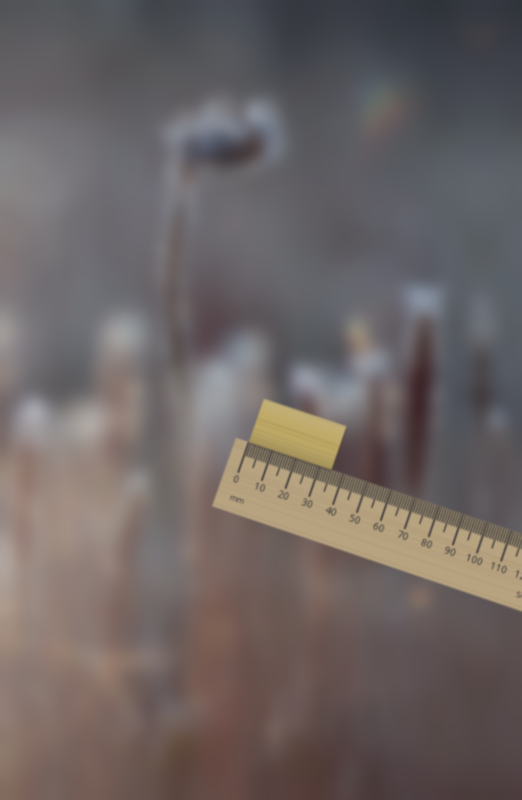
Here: **35** mm
